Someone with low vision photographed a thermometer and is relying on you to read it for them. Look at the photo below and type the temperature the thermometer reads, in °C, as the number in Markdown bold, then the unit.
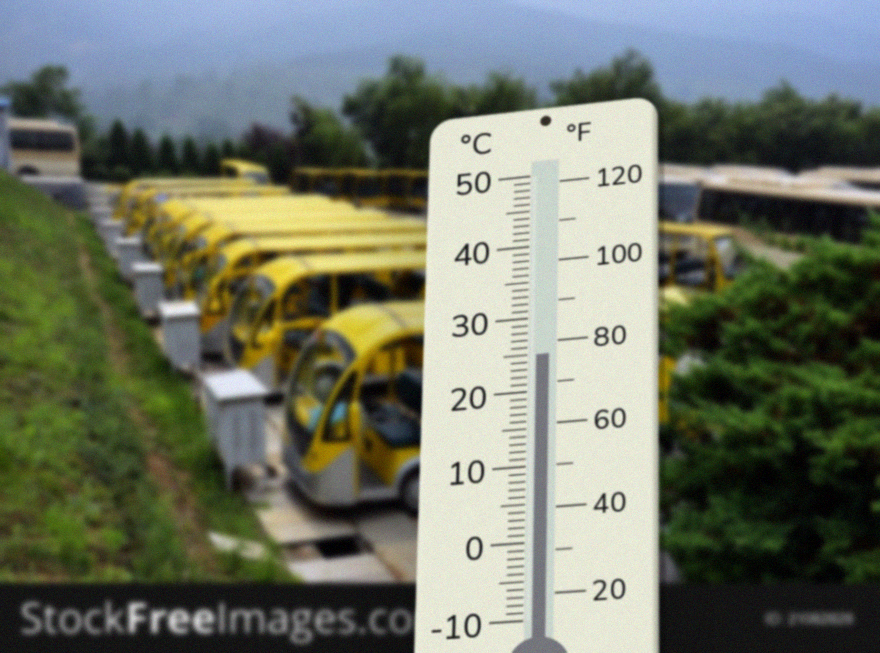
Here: **25** °C
